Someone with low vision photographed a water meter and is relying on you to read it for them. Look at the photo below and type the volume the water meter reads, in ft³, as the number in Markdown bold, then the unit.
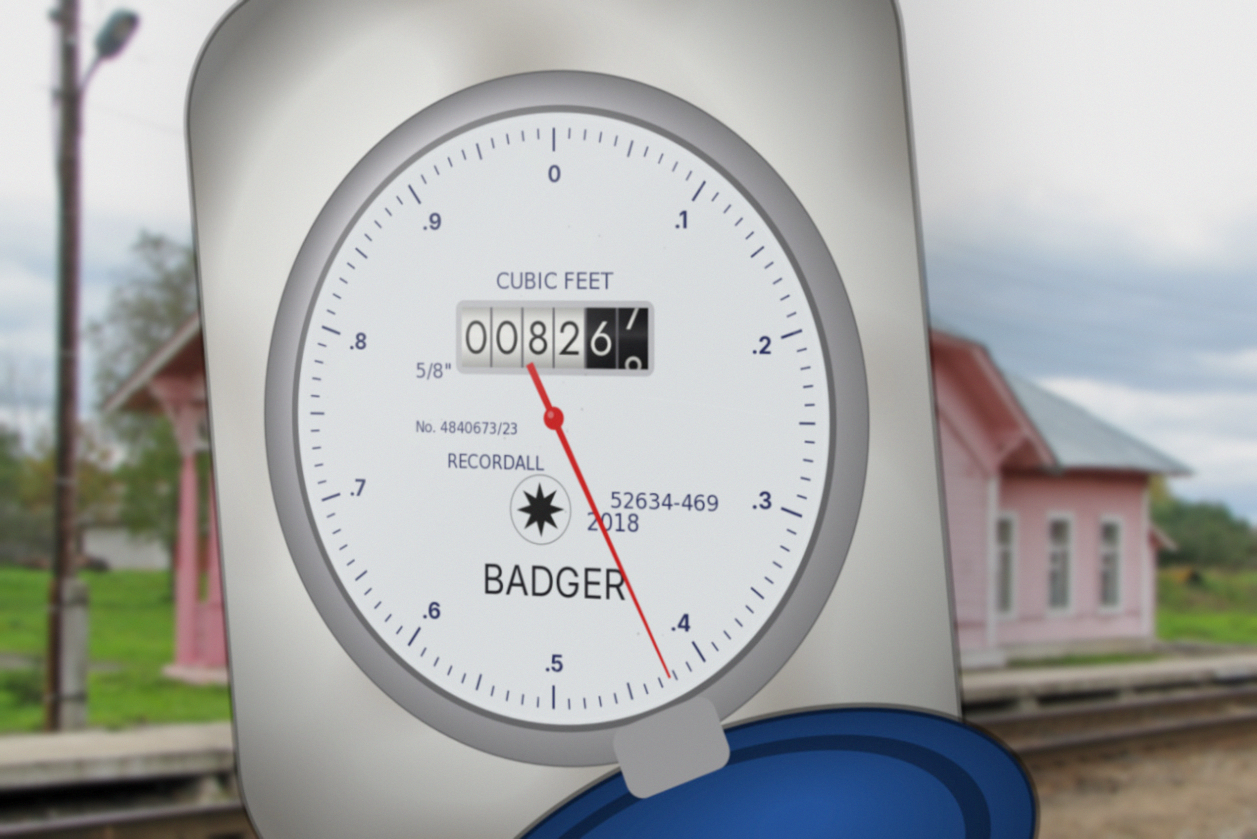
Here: **8267.42** ft³
